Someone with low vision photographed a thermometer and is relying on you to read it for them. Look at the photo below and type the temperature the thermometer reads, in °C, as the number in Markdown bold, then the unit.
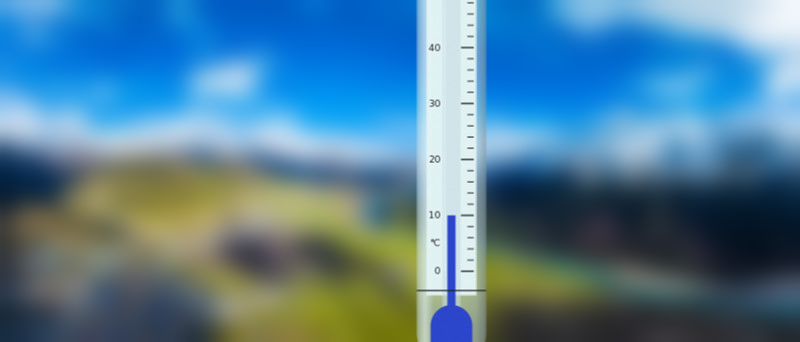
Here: **10** °C
